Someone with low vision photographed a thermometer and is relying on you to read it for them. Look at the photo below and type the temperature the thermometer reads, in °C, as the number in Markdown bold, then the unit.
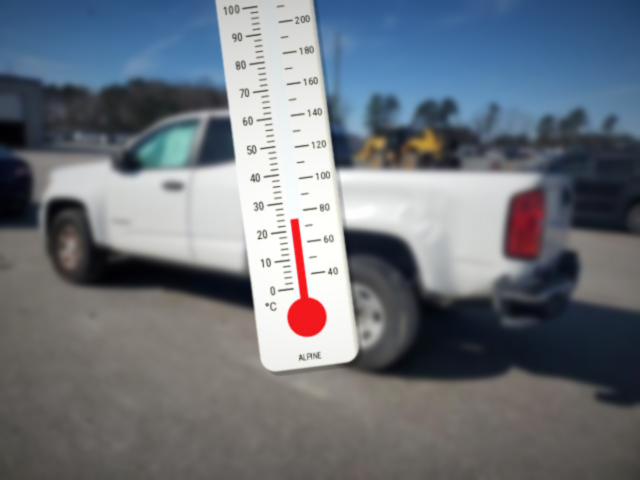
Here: **24** °C
